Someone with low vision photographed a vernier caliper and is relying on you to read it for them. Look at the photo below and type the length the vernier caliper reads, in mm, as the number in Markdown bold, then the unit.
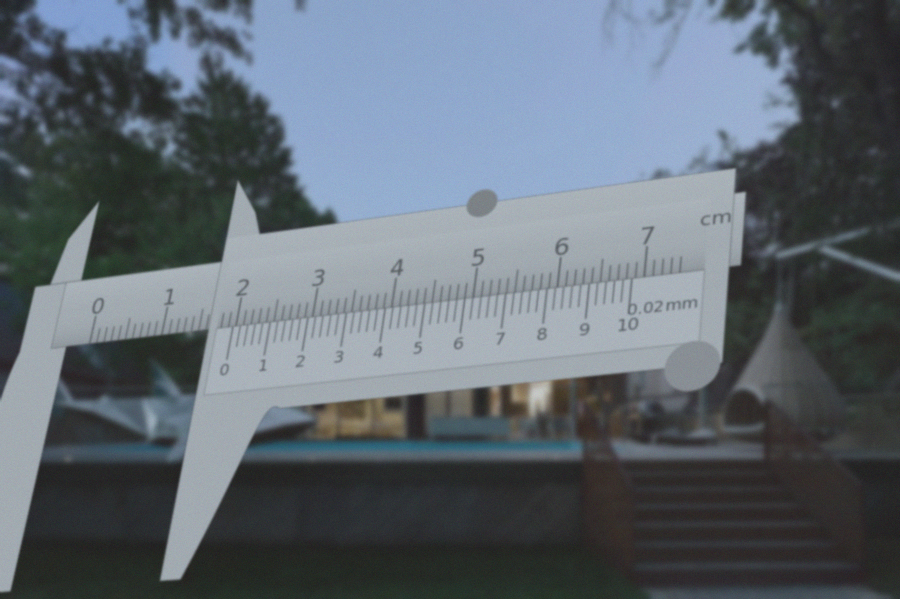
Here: **19.6** mm
